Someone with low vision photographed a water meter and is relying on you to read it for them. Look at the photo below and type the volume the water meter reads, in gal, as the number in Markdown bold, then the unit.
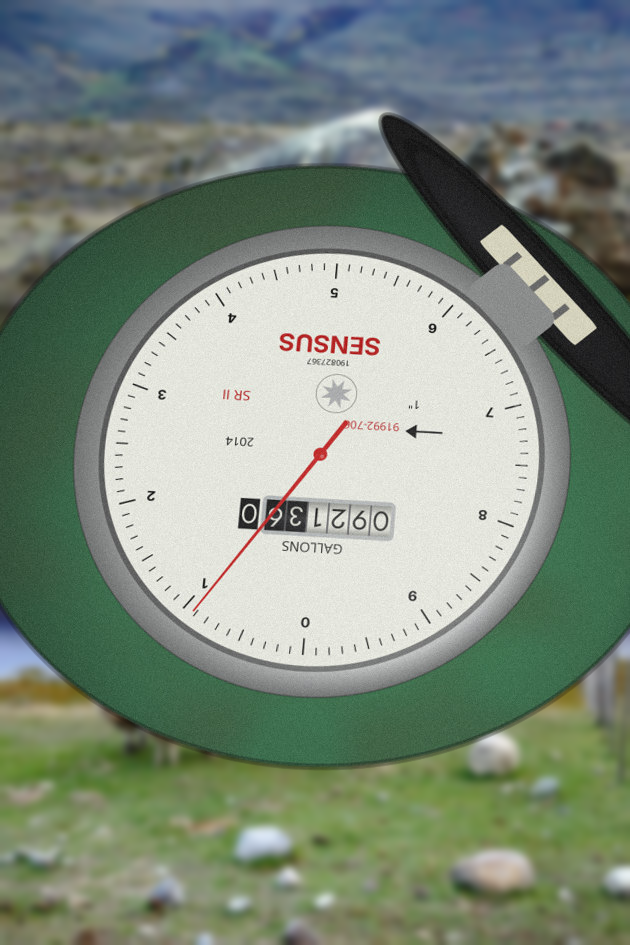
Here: **921360.9** gal
